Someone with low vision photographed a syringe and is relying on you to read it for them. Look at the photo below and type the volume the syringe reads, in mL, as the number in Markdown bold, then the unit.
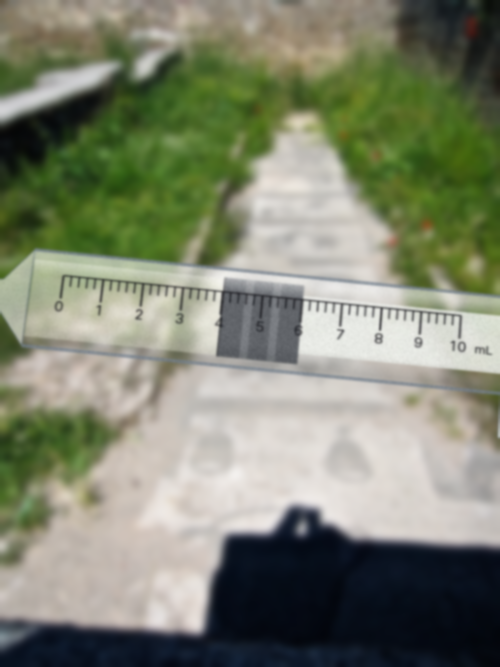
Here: **4** mL
